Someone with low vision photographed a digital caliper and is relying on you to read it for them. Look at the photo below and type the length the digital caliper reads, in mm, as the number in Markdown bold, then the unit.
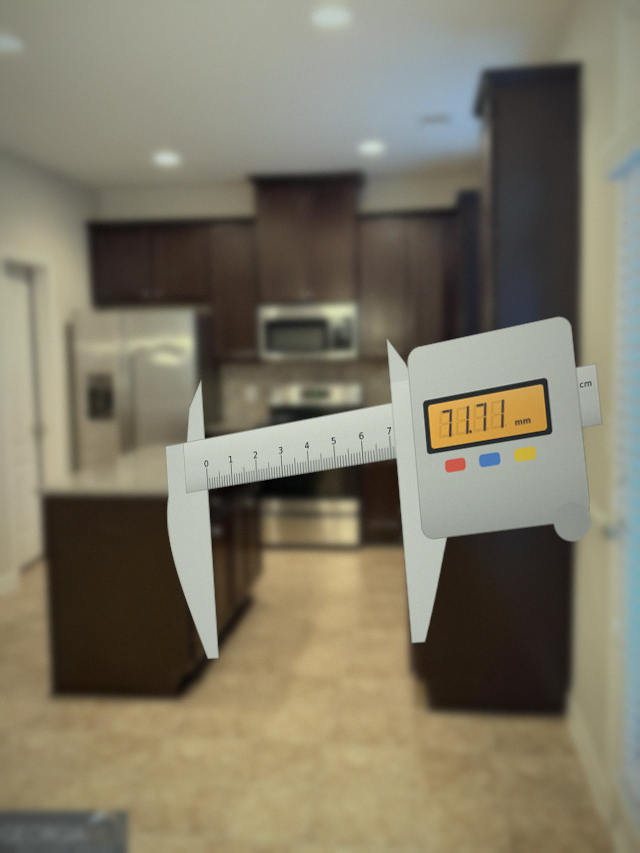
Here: **71.71** mm
